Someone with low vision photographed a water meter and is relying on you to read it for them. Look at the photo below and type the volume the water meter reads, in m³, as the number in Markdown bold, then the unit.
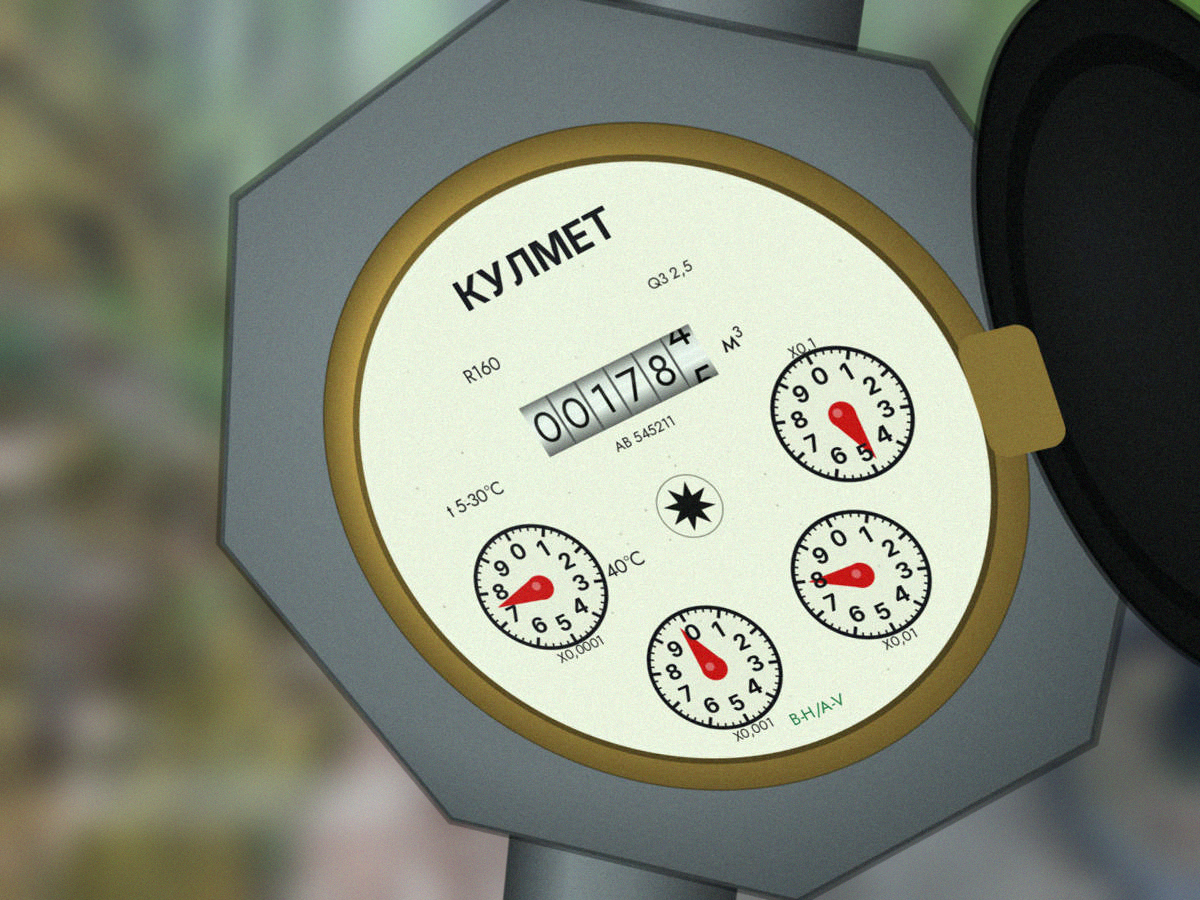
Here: **1784.4797** m³
